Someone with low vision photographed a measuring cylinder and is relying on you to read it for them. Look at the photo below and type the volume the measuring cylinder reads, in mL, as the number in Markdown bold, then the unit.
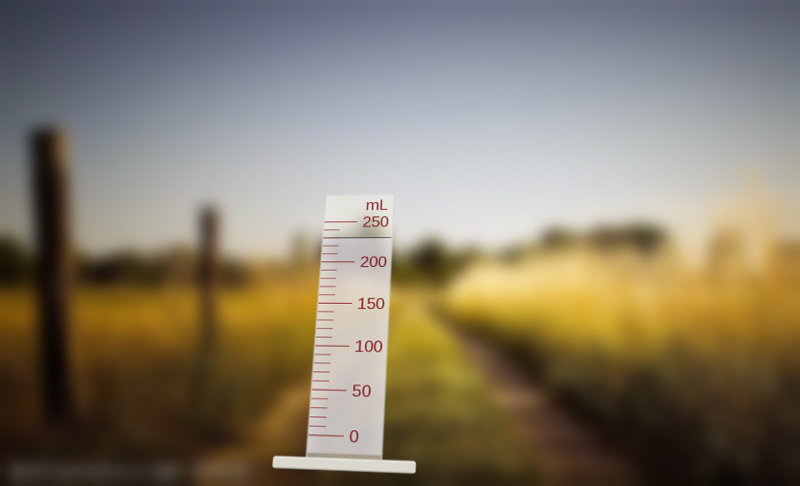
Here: **230** mL
